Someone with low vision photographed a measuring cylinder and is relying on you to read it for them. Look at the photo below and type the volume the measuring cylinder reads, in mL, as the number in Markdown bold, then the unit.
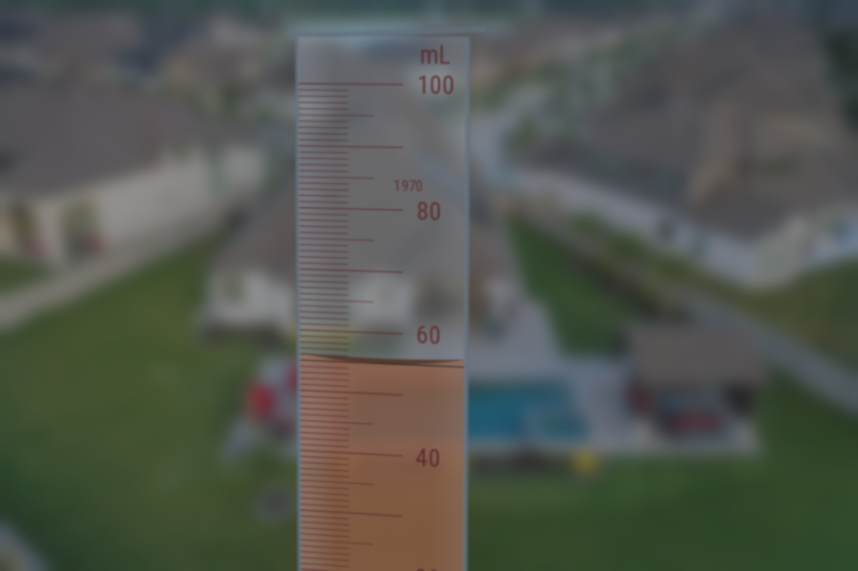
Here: **55** mL
